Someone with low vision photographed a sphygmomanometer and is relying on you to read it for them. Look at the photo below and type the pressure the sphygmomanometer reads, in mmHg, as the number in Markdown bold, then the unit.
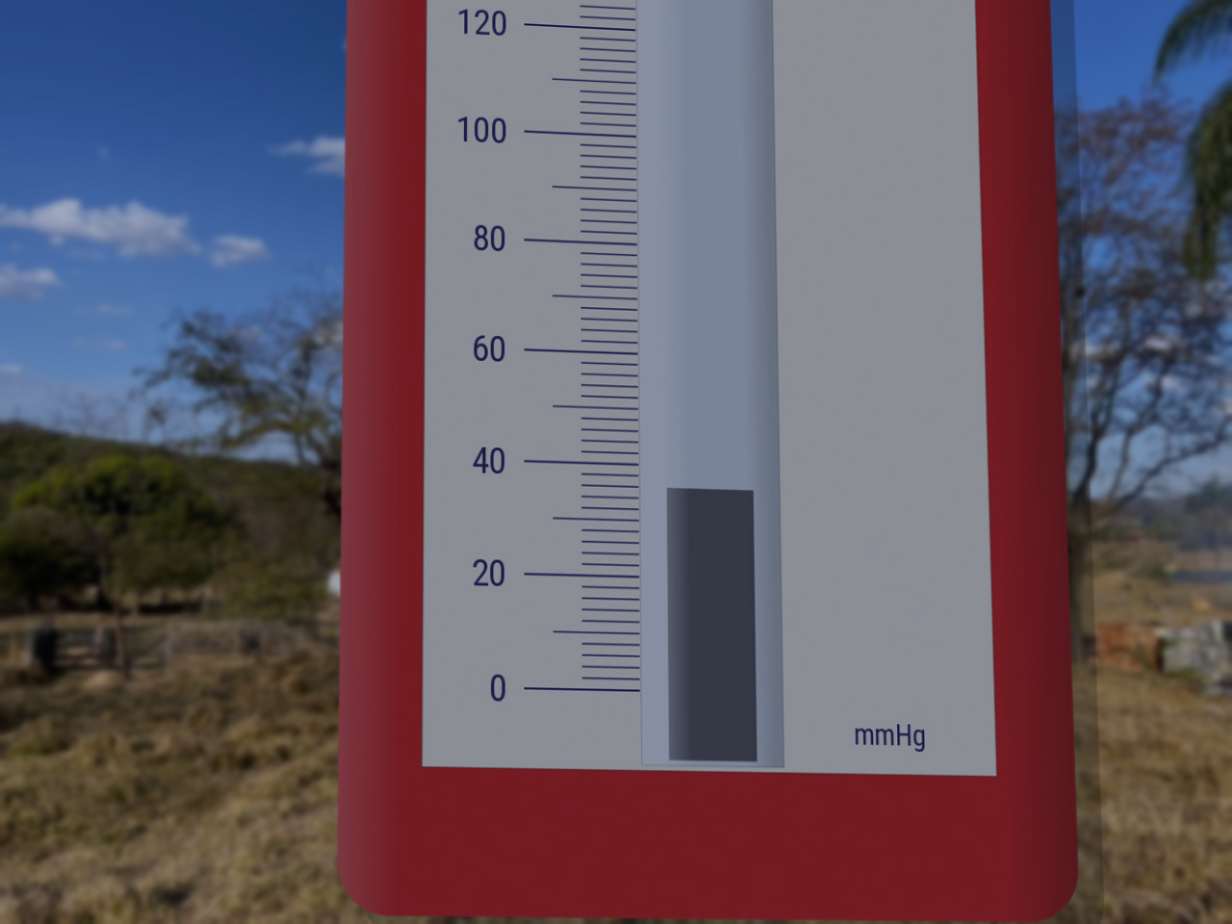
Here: **36** mmHg
